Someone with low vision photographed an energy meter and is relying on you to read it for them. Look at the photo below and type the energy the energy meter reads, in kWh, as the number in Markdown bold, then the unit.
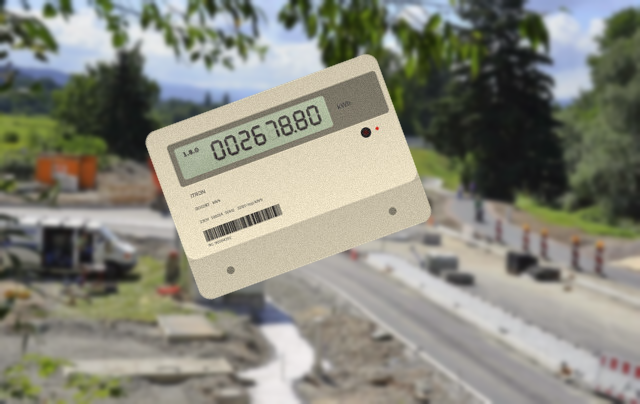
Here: **2678.80** kWh
